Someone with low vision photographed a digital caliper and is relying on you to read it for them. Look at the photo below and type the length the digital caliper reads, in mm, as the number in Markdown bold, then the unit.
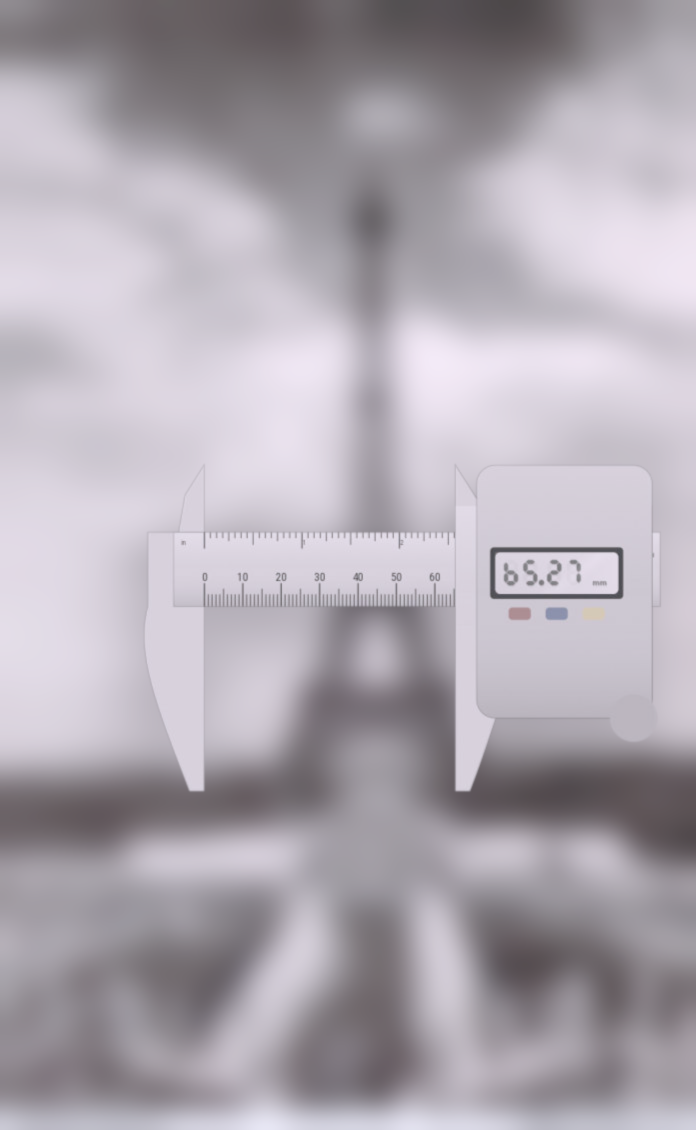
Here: **65.27** mm
